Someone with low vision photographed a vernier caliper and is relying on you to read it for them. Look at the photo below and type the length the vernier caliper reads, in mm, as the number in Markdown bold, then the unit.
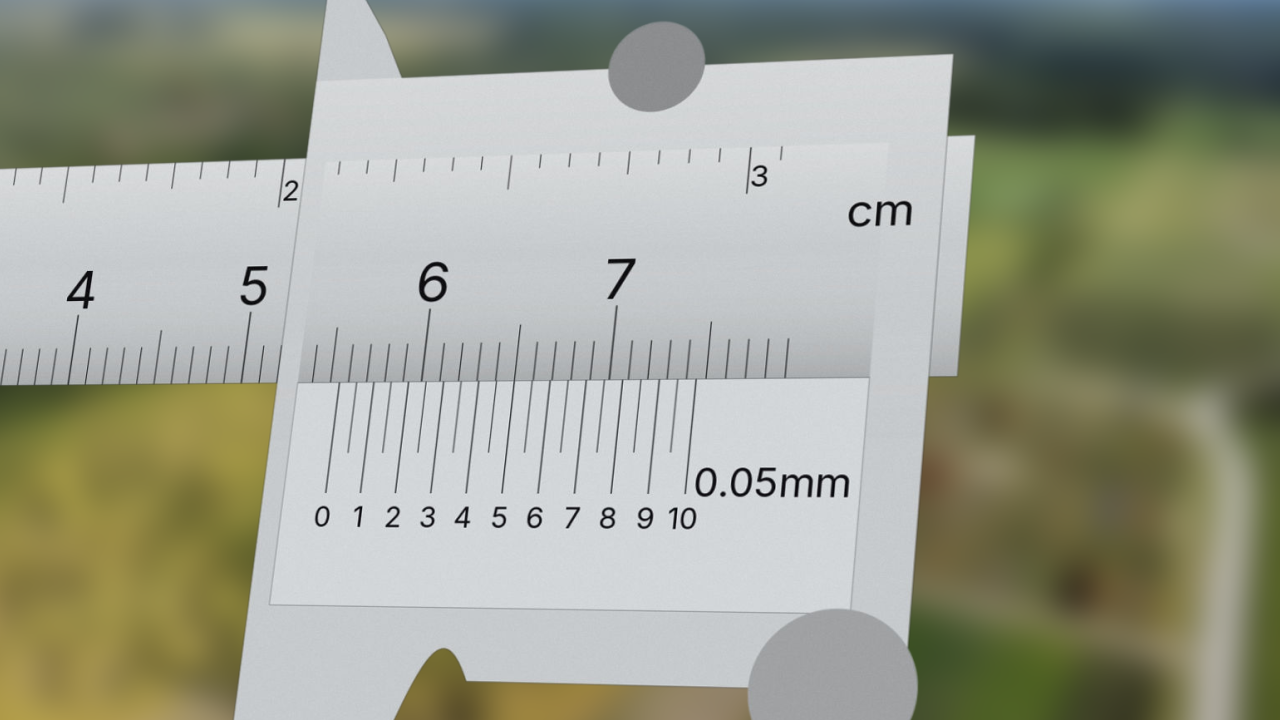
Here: **55.5** mm
